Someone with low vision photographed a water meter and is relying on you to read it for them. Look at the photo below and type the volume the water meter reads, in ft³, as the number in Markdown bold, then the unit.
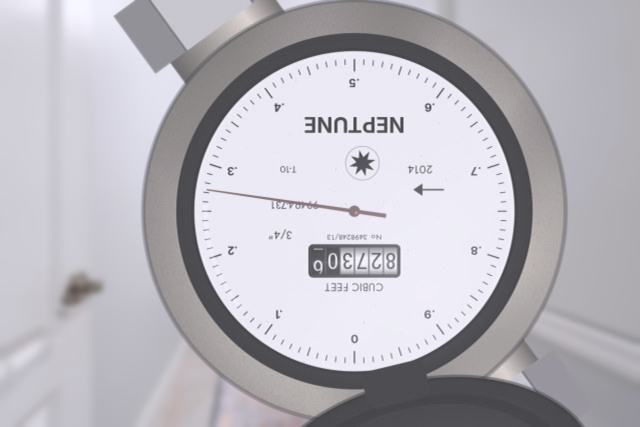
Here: **827306.27** ft³
